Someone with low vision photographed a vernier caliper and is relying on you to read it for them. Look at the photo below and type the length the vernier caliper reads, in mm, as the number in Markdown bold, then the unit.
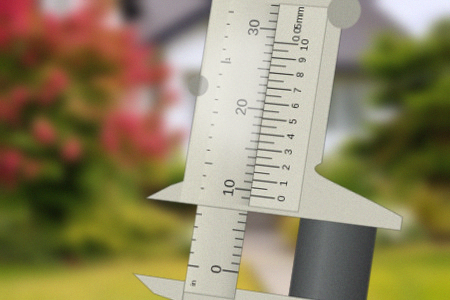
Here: **9.4** mm
